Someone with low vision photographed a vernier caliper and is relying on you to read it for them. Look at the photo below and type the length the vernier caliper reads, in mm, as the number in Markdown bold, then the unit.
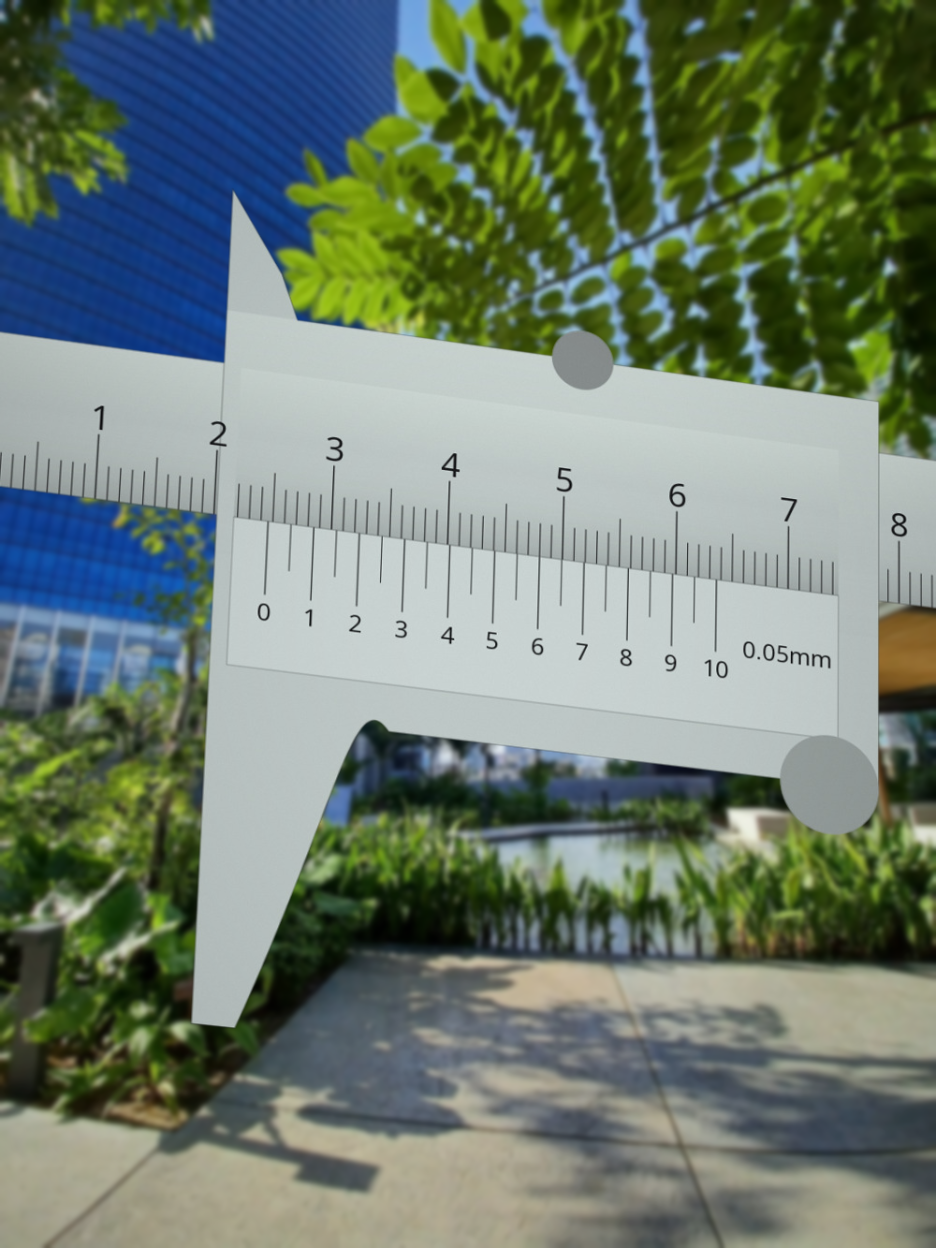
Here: **24.6** mm
